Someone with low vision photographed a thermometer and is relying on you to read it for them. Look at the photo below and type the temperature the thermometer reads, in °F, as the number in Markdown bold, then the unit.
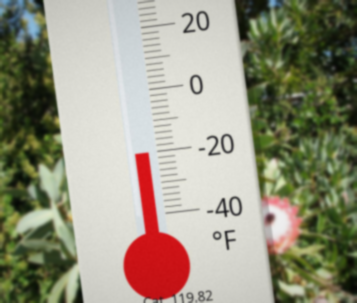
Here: **-20** °F
